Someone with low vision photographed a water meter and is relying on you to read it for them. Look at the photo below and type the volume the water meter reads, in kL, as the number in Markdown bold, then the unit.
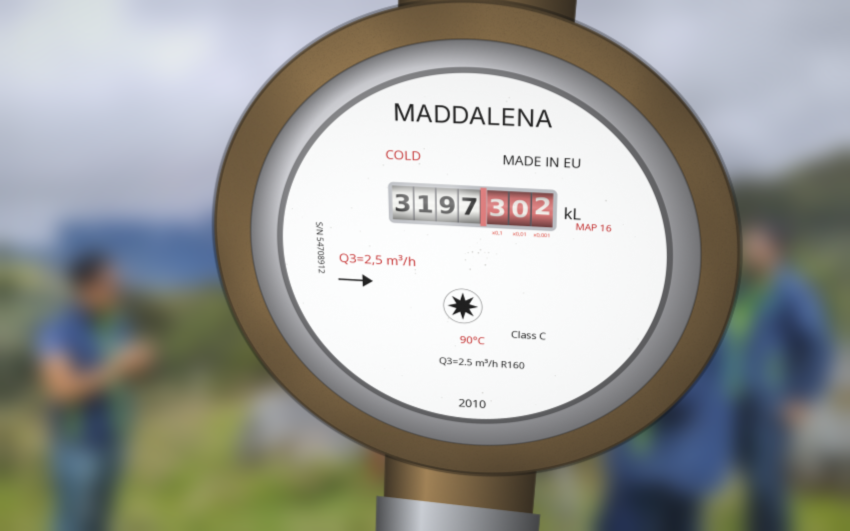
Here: **3197.302** kL
